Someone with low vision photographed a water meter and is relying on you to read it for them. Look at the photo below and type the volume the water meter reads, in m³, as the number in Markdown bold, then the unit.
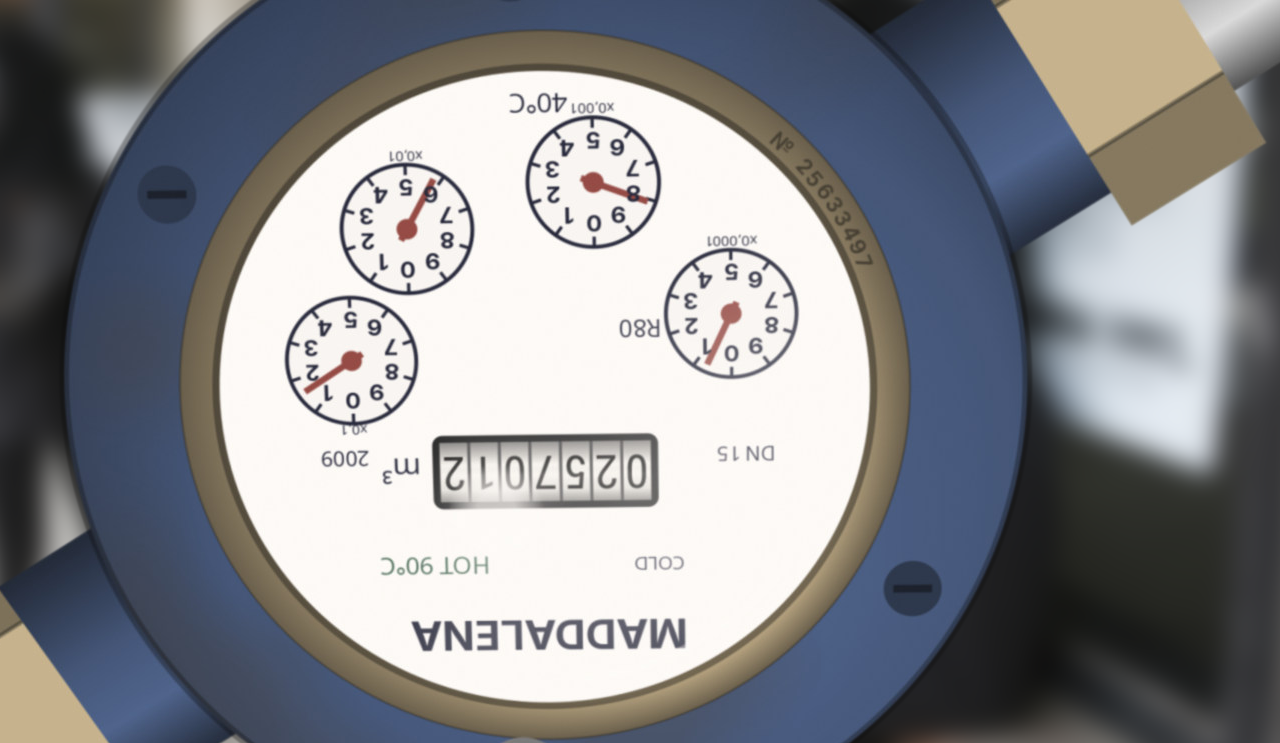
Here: **257012.1580** m³
